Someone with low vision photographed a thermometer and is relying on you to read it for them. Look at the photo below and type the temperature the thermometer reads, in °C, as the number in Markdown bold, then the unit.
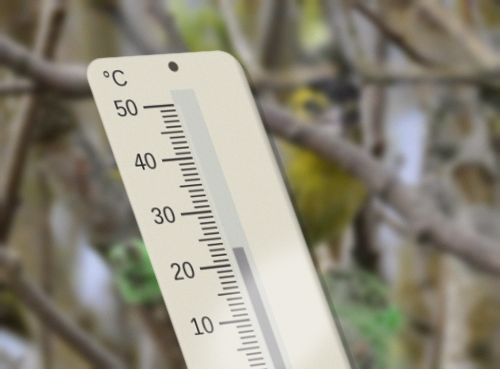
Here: **23** °C
